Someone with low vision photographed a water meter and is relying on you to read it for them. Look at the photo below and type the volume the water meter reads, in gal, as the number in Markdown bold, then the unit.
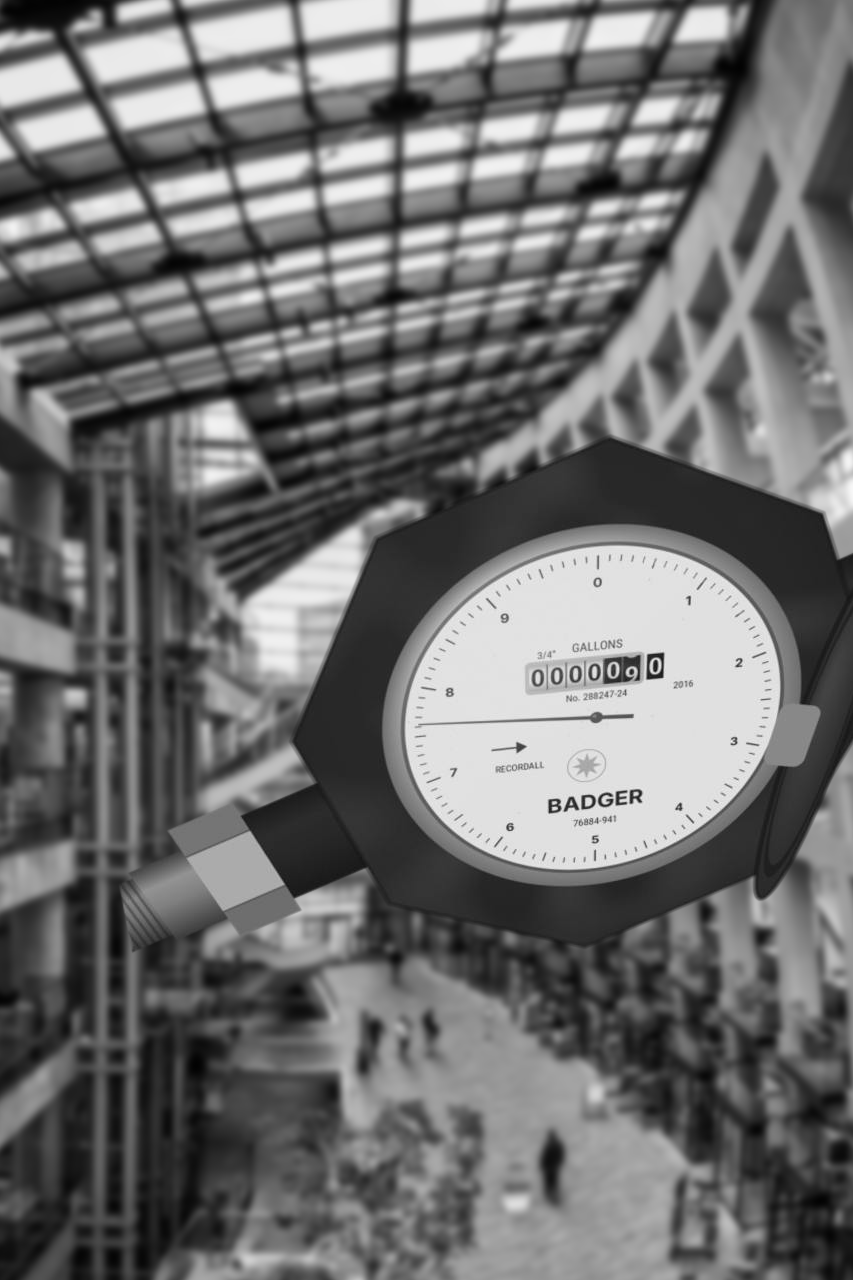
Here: **87.6** gal
